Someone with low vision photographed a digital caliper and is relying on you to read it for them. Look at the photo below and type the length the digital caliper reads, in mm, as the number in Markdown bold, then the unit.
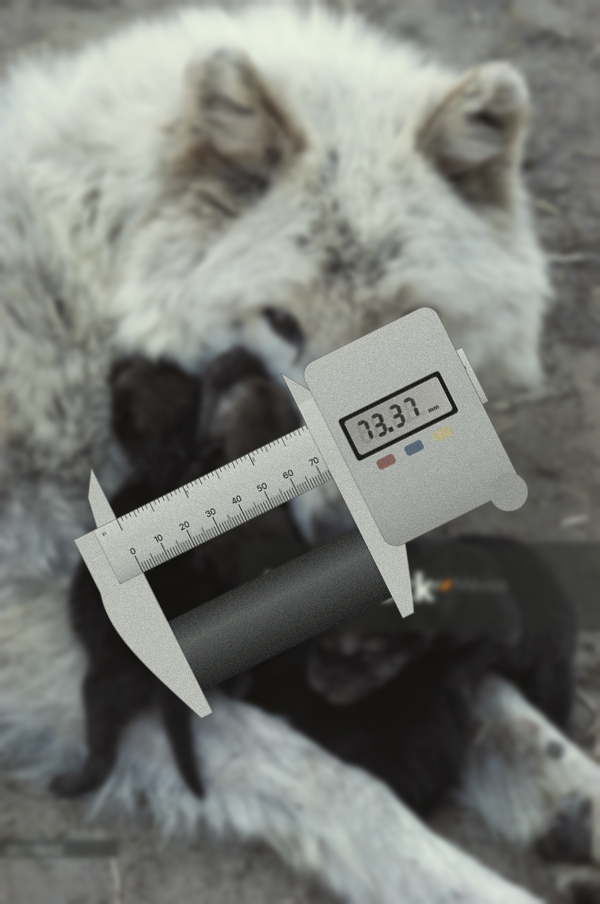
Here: **73.37** mm
